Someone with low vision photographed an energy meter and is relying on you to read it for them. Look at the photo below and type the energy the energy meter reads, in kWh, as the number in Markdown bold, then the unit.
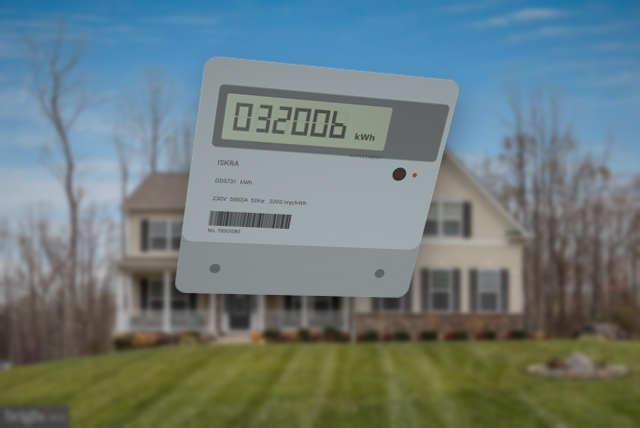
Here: **32006** kWh
